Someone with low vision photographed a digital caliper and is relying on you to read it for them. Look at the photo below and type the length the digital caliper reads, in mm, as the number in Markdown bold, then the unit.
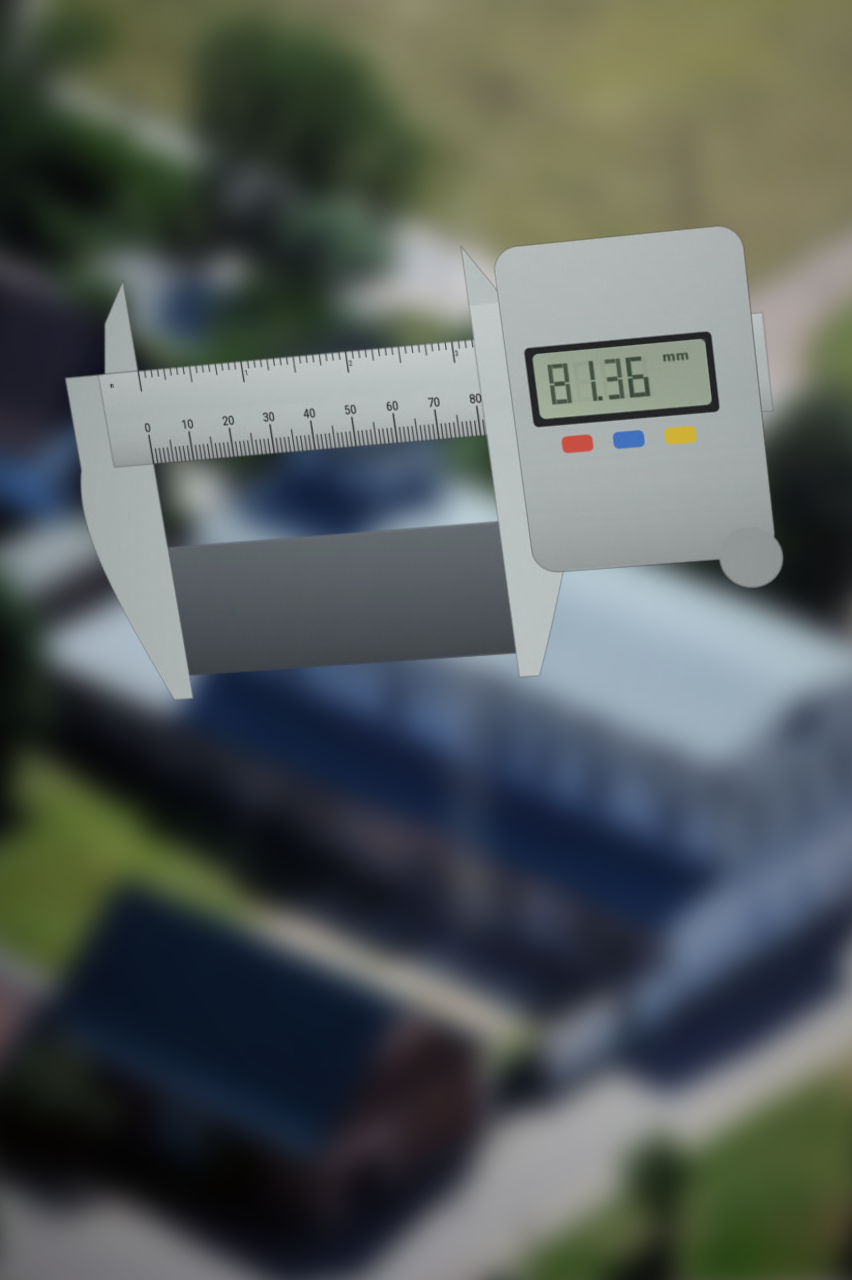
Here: **81.36** mm
